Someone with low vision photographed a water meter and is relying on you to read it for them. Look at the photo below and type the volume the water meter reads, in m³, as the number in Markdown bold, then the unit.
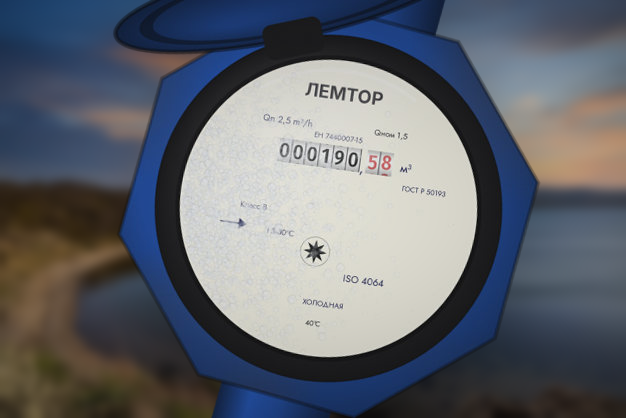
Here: **190.58** m³
